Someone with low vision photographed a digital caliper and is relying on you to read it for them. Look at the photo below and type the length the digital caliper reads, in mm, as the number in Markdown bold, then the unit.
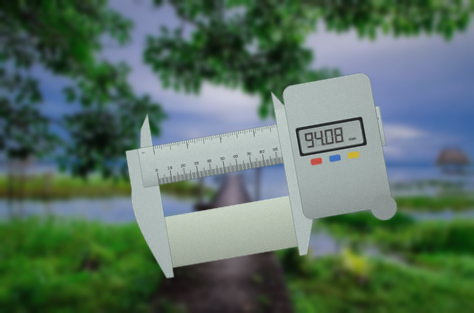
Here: **94.08** mm
